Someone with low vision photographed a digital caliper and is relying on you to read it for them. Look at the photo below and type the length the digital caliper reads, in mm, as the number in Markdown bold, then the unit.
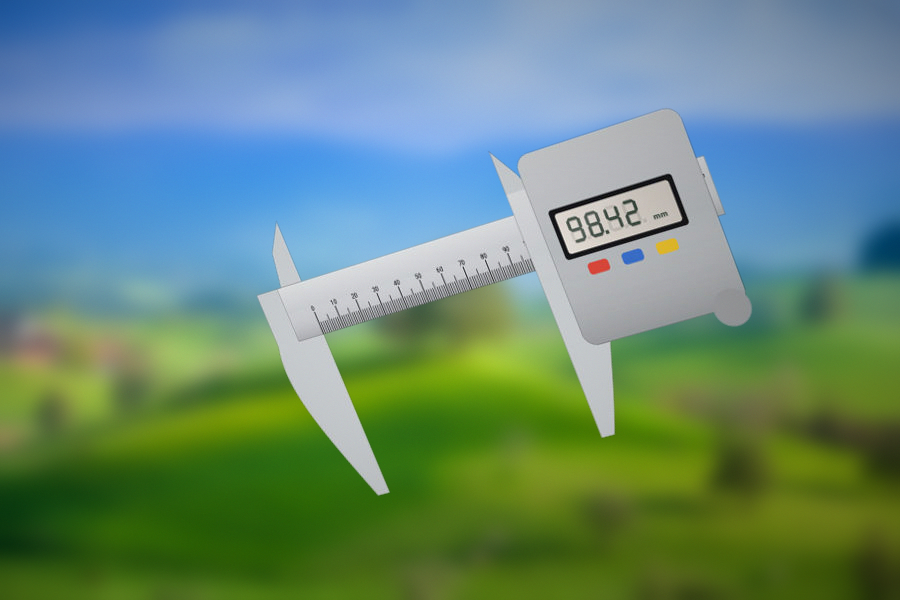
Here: **98.42** mm
